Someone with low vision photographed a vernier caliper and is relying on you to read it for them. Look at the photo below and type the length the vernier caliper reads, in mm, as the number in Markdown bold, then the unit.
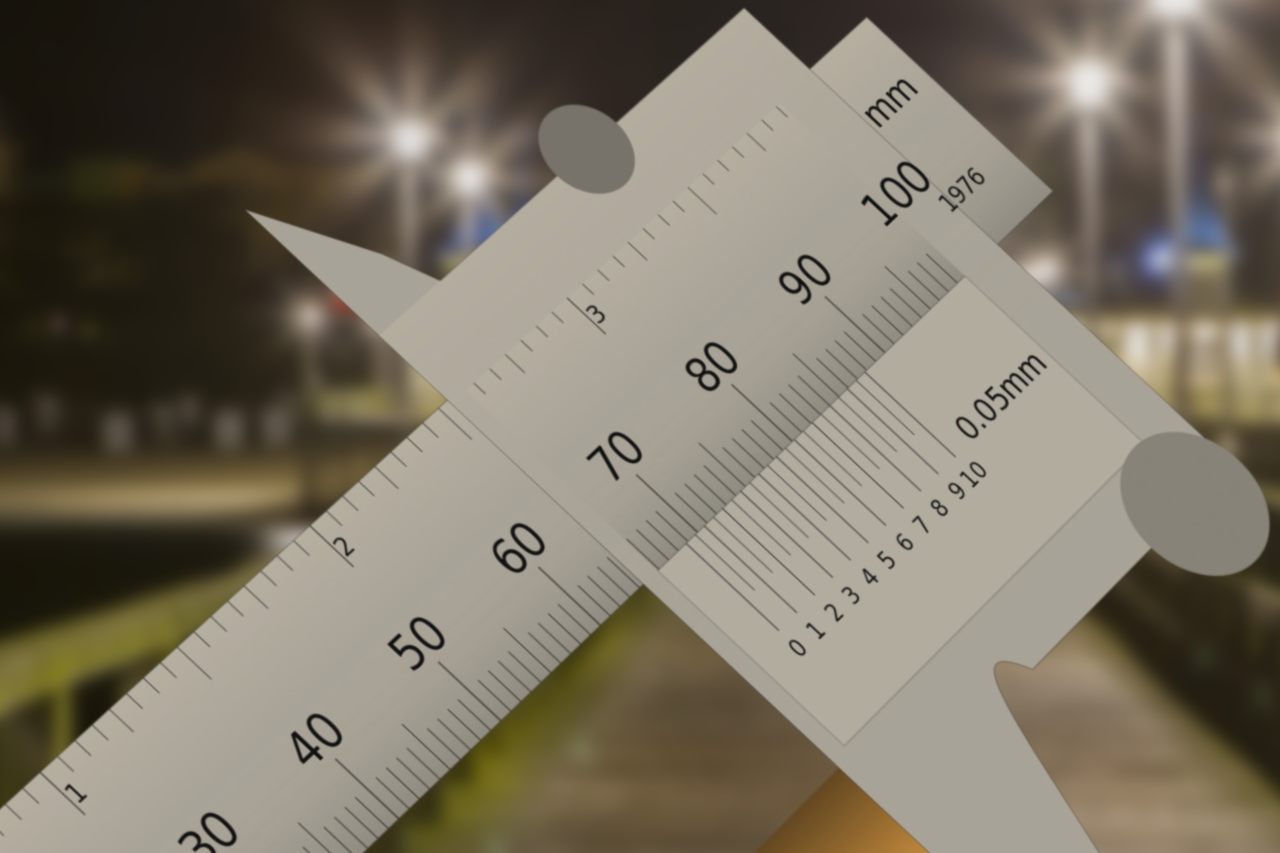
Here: **68.8** mm
